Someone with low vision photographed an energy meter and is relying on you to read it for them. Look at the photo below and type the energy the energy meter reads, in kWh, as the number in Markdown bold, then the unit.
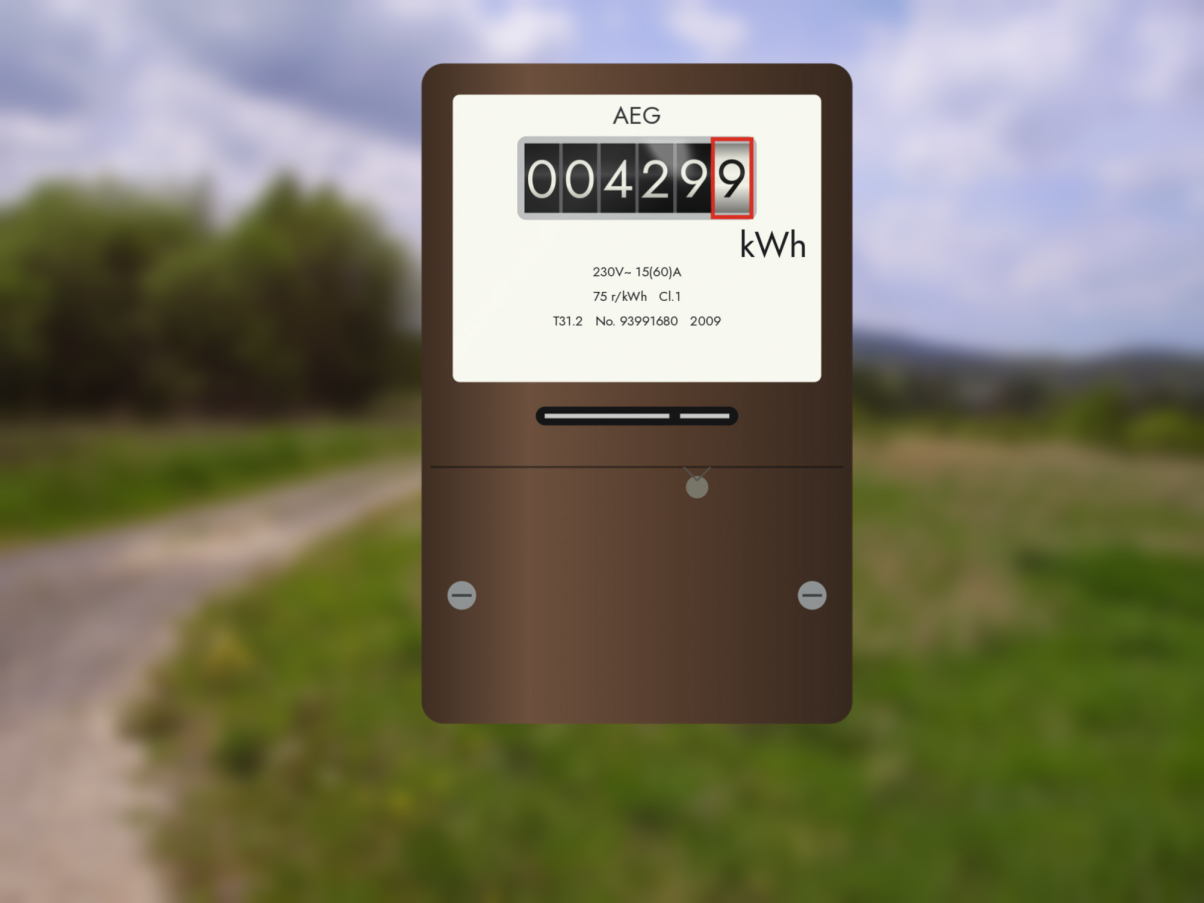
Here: **429.9** kWh
